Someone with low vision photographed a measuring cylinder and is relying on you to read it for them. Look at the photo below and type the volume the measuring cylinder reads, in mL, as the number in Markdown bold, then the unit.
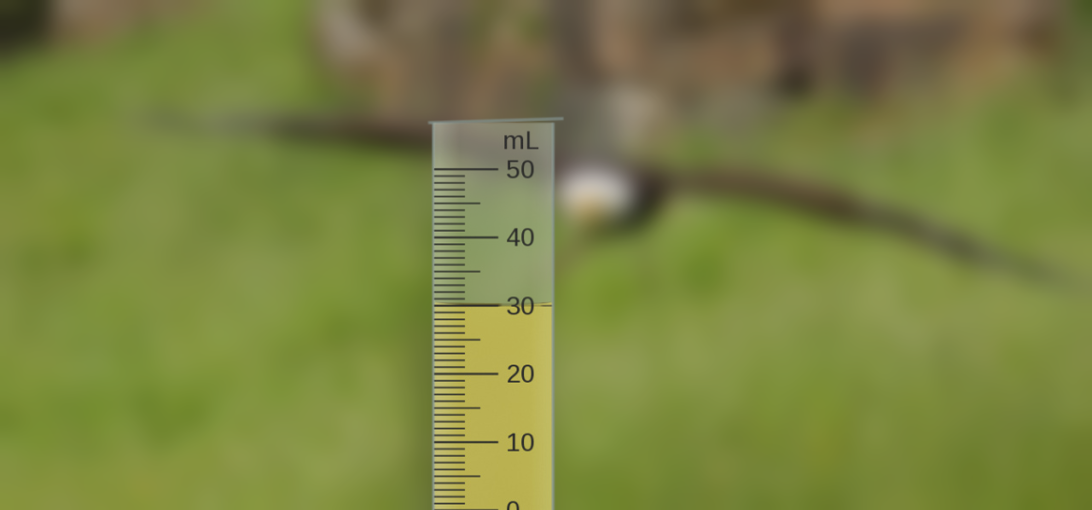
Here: **30** mL
